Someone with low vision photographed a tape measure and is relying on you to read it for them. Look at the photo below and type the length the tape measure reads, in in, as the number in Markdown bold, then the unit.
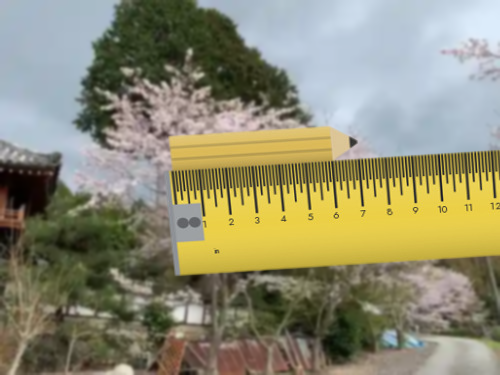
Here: **7** in
